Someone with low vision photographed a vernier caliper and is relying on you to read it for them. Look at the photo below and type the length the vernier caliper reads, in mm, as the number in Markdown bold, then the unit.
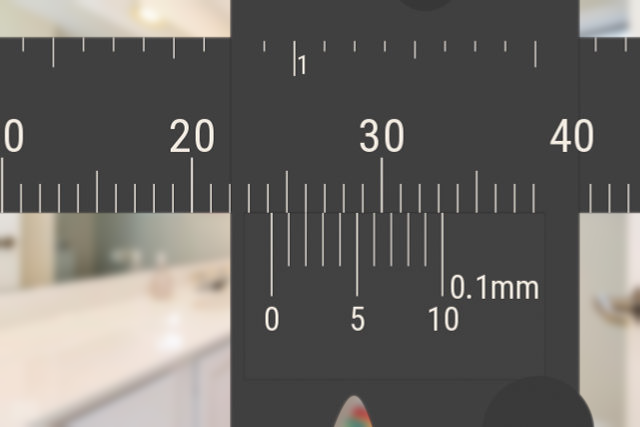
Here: **24.2** mm
